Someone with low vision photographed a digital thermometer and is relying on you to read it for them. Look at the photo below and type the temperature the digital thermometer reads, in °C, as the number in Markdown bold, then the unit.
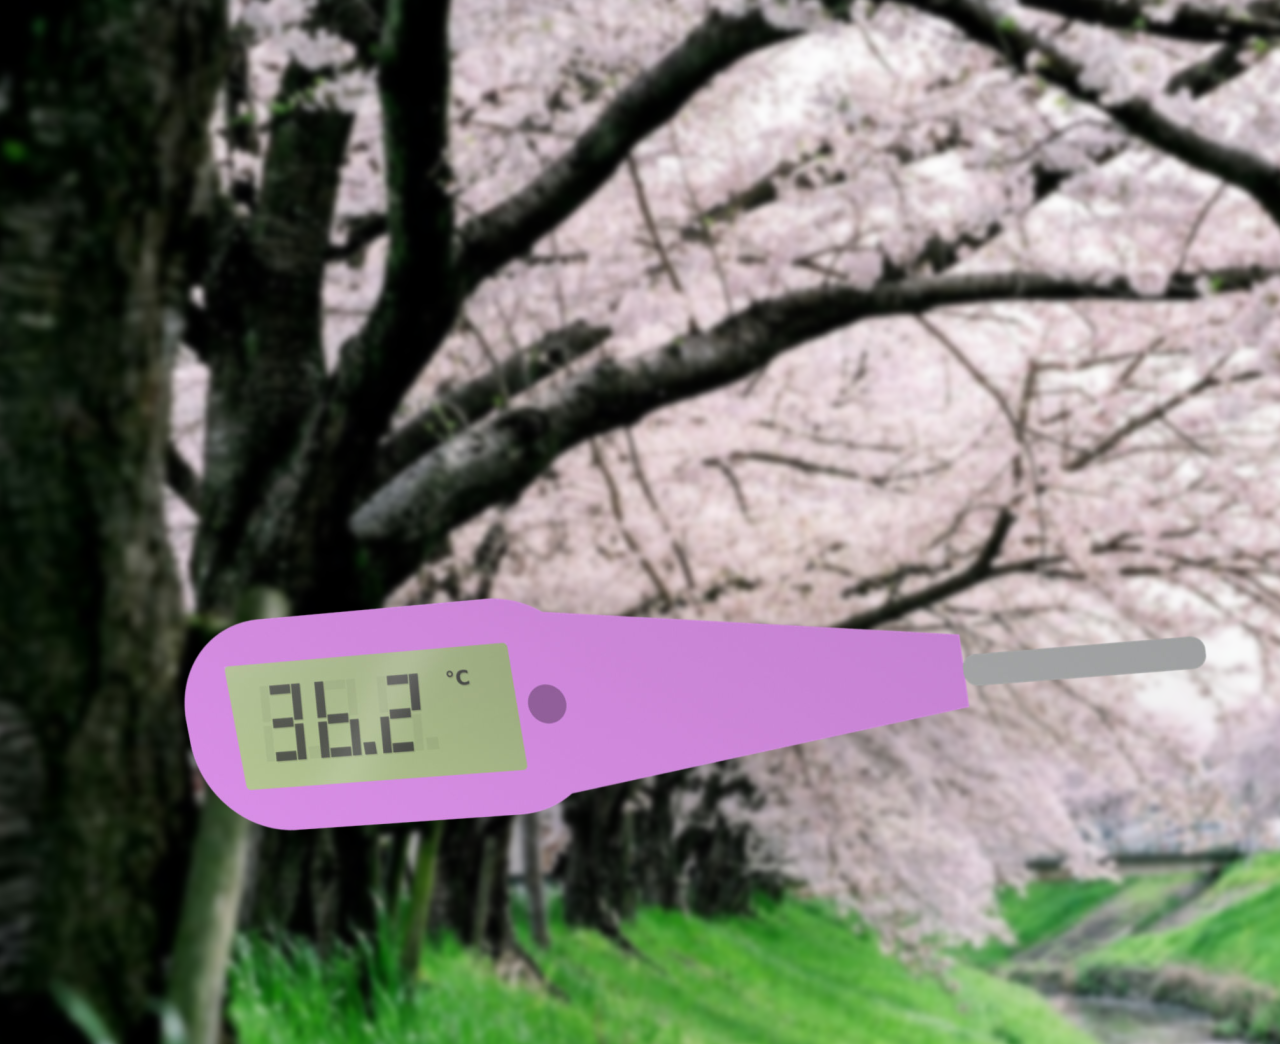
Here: **36.2** °C
